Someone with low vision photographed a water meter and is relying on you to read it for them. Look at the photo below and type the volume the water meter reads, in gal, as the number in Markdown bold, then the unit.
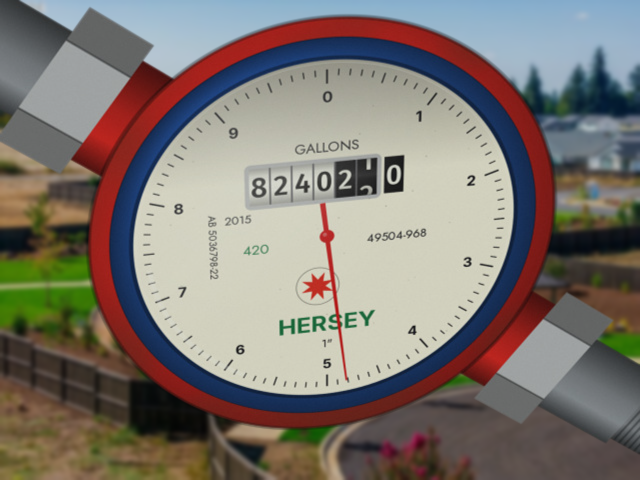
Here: **8240214.8** gal
